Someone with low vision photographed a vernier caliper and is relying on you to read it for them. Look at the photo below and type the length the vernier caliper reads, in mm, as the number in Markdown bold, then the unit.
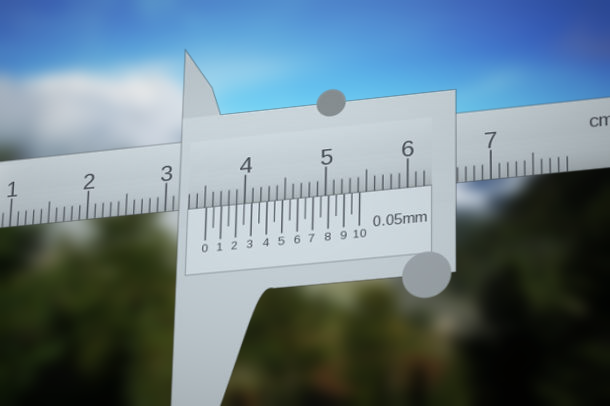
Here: **35.2** mm
